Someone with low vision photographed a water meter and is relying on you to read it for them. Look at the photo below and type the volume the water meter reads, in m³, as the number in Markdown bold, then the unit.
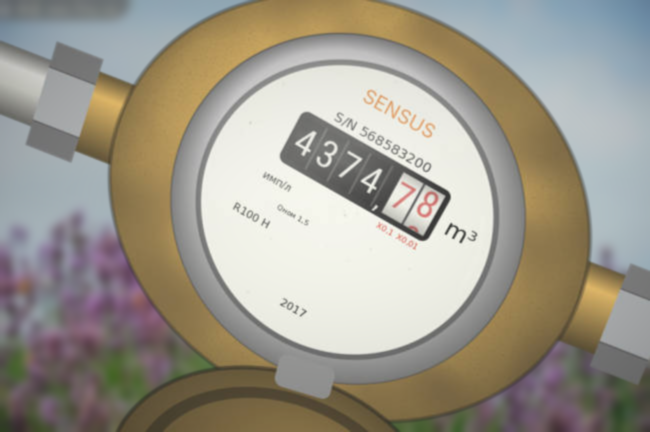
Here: **4374.78** m³
